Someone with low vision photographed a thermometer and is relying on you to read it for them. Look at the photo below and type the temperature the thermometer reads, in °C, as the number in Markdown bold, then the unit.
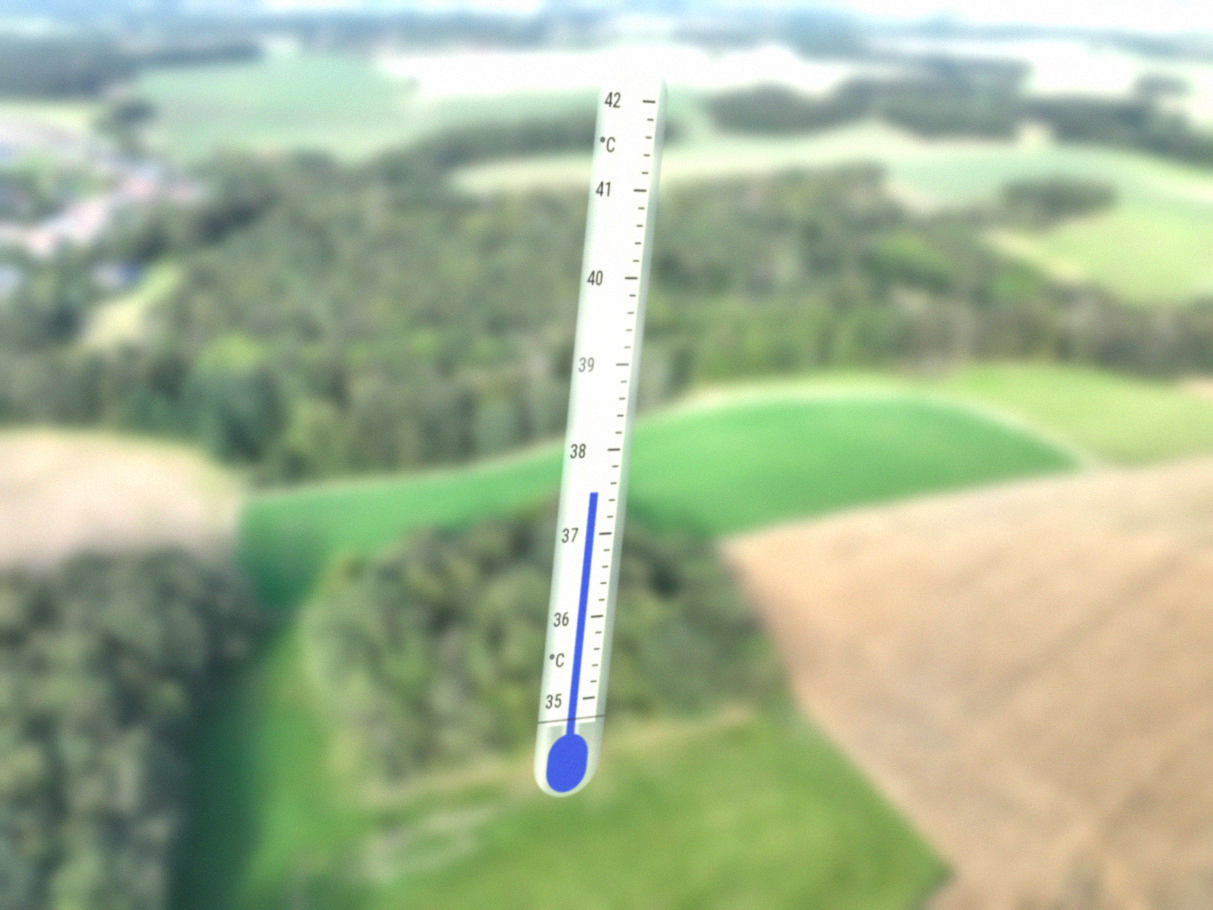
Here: **37.5** °C
